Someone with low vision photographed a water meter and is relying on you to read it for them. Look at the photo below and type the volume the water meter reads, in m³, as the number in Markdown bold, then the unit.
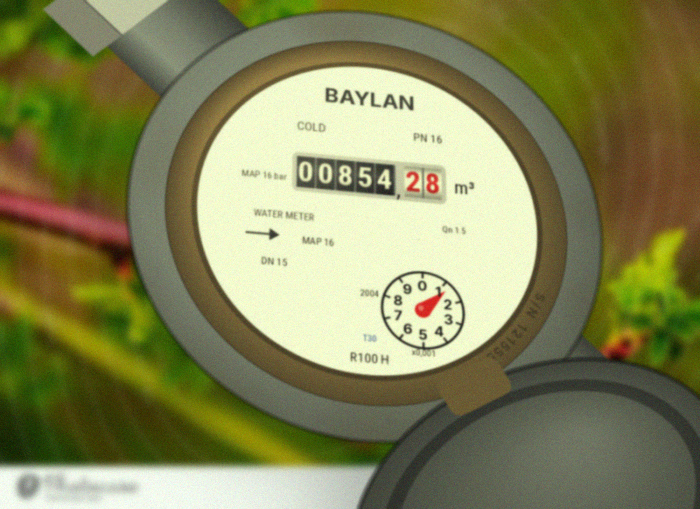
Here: **854.281** m³
